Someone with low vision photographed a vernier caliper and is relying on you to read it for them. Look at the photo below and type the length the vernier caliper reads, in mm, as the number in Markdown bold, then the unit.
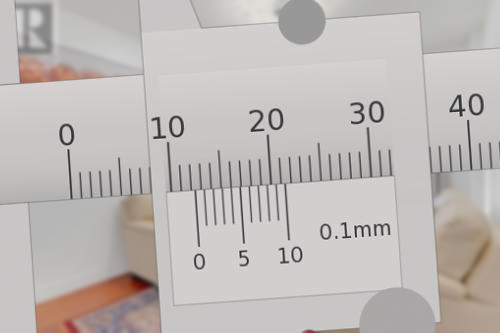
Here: **12.4** mm
